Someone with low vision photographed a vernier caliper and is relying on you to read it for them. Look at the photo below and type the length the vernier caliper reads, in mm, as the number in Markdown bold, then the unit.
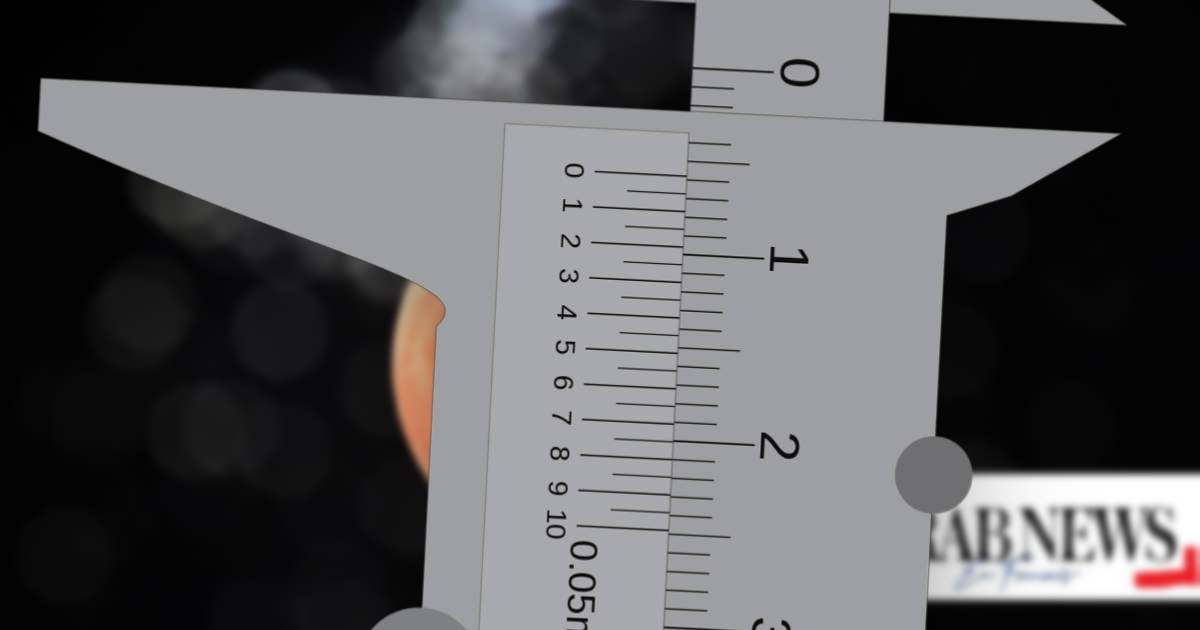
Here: **5.8** mm
